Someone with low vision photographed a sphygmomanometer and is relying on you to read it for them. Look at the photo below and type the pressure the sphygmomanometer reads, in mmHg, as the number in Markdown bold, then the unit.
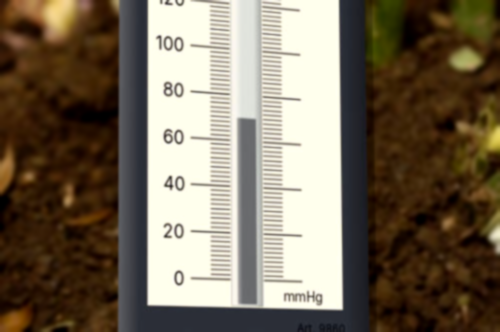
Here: **70** mmHg
